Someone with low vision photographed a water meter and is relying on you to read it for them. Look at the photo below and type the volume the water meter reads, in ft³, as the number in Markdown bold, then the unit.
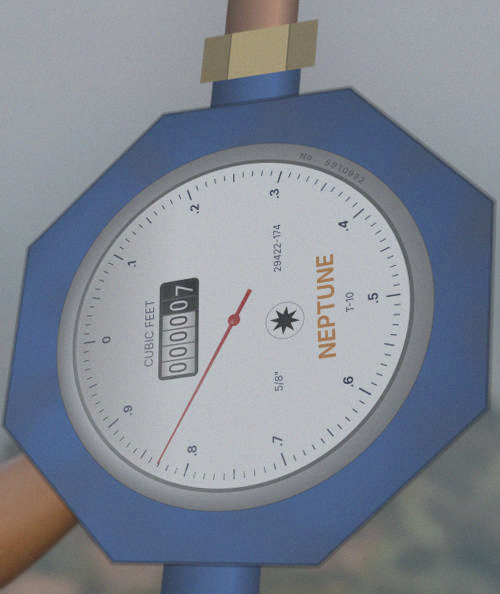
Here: **6.83** ft³
